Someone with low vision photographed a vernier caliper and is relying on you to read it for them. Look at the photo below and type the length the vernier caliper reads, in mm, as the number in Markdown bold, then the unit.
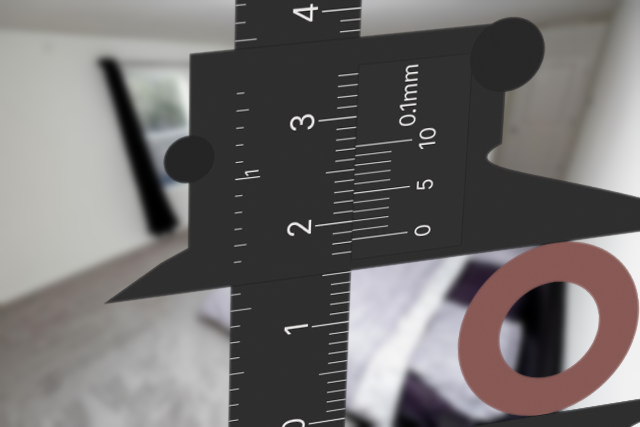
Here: **18.2** mm
